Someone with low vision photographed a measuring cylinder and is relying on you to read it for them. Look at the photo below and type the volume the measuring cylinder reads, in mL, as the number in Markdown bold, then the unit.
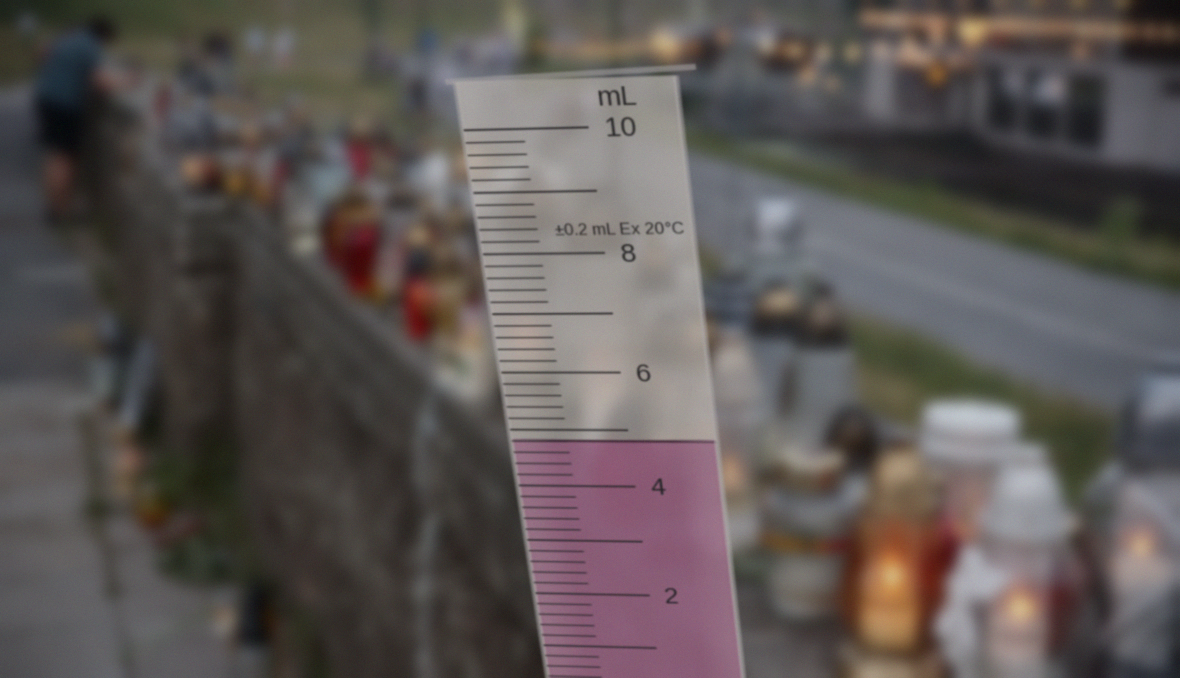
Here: **4.8** mL
